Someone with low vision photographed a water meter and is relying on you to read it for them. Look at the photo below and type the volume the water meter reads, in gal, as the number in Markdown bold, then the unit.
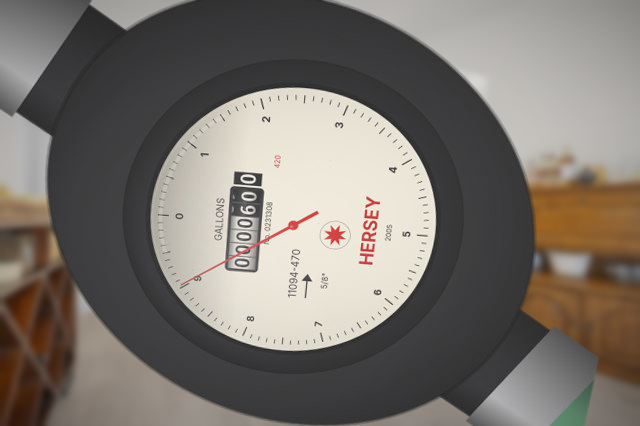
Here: **599.0** gal
